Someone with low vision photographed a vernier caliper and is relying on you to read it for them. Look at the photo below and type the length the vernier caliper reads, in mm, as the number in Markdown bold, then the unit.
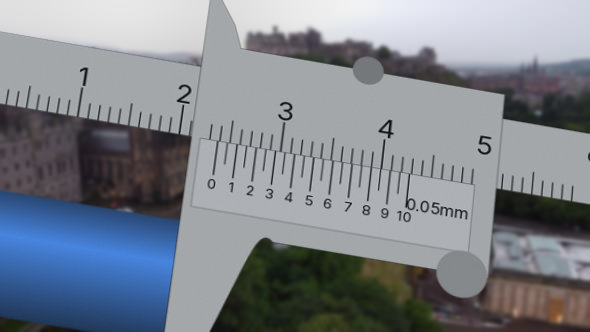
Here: **23.8** mm
